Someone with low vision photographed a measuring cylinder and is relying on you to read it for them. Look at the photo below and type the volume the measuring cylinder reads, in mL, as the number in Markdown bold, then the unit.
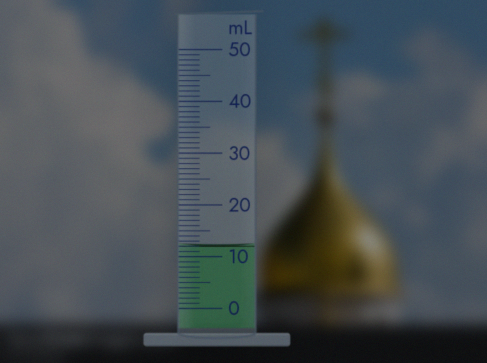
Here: **12** mL
